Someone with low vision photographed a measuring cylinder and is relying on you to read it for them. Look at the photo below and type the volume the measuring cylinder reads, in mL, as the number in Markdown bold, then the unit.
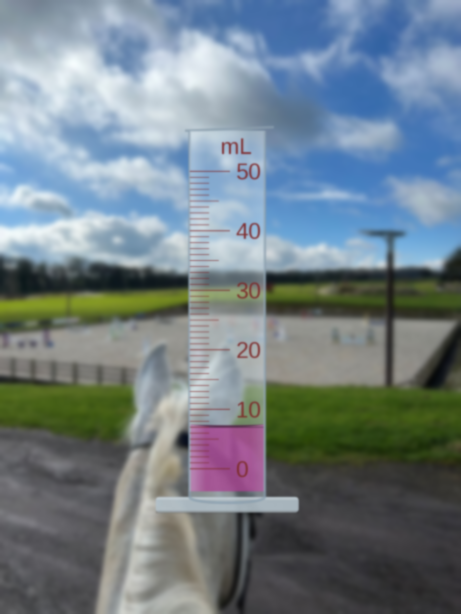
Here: **7** mL
